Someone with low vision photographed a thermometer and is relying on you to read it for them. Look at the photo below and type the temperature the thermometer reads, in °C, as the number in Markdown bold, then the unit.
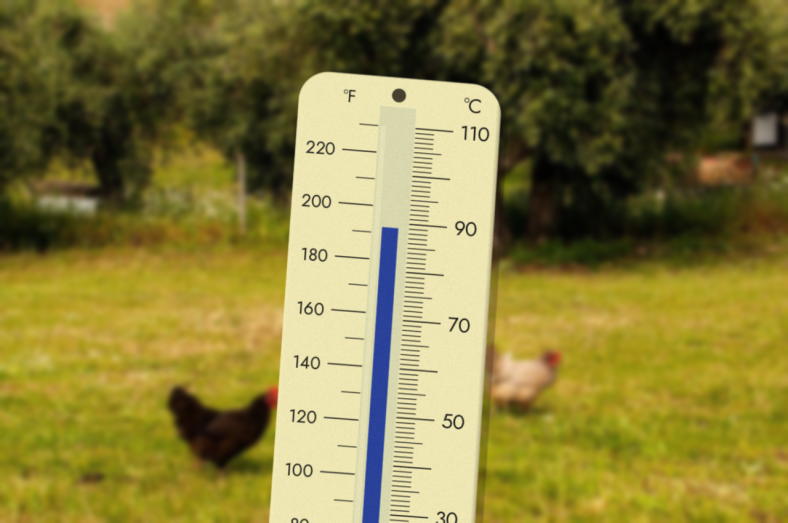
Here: **89** °C
